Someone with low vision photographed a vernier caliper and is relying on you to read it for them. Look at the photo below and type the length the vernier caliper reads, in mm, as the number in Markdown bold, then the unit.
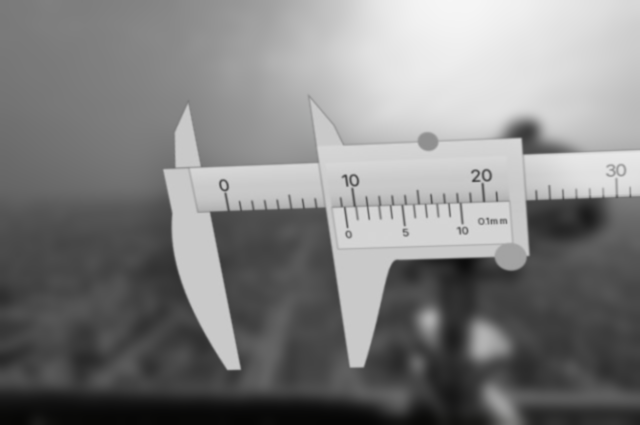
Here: **9.2** mm
